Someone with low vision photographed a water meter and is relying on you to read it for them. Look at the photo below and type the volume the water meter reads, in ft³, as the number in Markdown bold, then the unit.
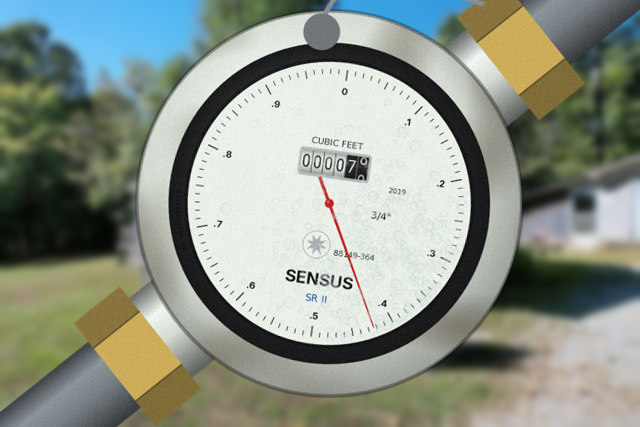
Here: **78.42** ft³
